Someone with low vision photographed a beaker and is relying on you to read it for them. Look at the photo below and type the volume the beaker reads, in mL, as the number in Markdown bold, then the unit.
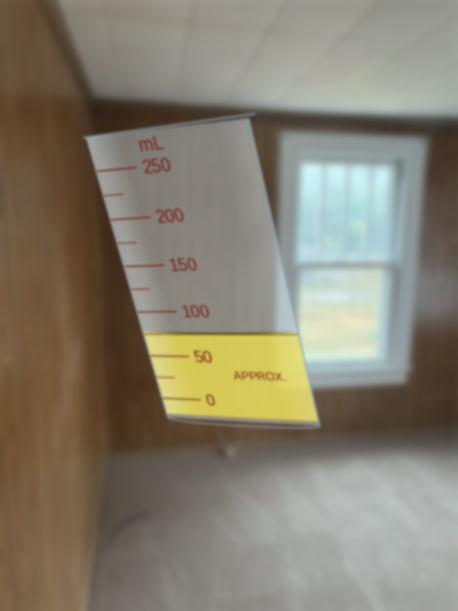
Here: **75** mL
